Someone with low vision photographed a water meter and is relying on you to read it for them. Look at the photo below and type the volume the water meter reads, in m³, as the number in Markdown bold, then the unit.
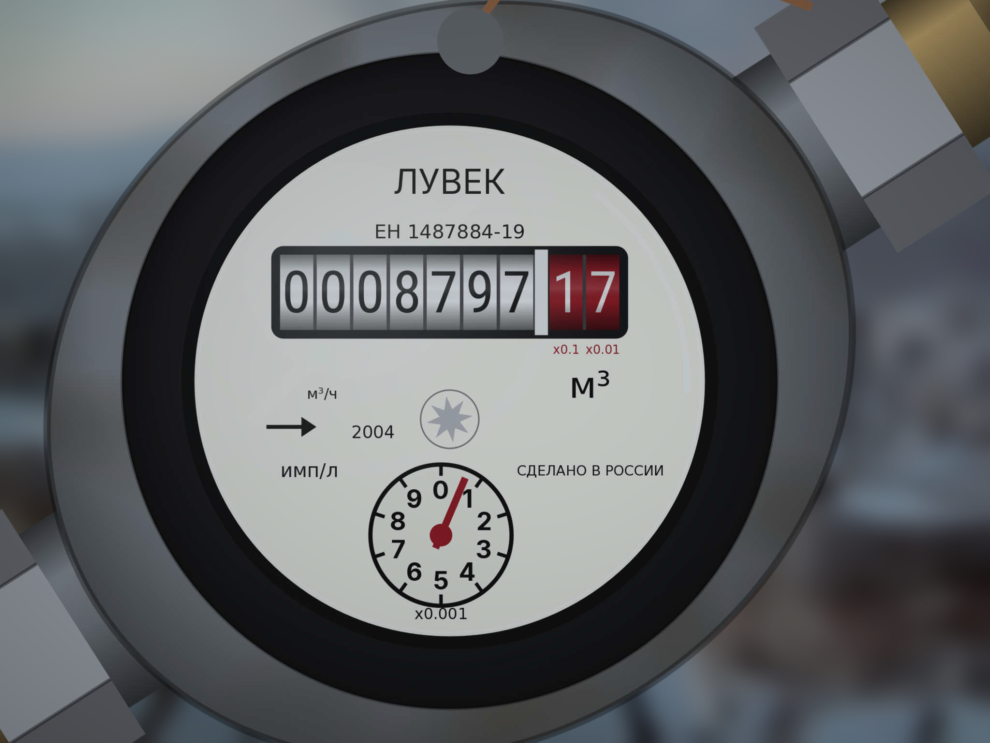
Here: **8797.170** m³
